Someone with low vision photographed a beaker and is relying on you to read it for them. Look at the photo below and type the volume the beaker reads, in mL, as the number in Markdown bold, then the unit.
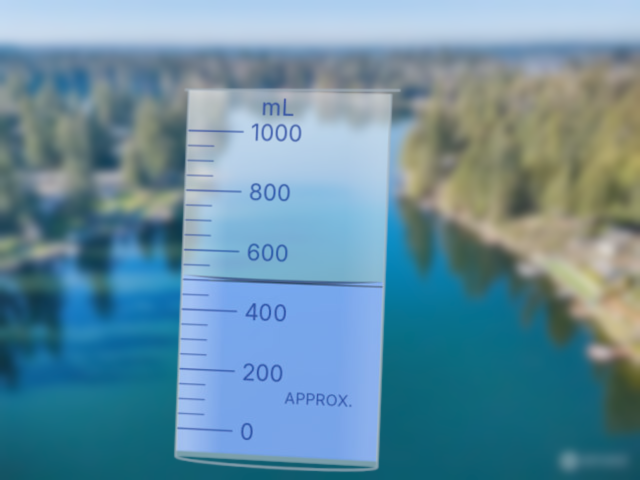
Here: **500** mL
